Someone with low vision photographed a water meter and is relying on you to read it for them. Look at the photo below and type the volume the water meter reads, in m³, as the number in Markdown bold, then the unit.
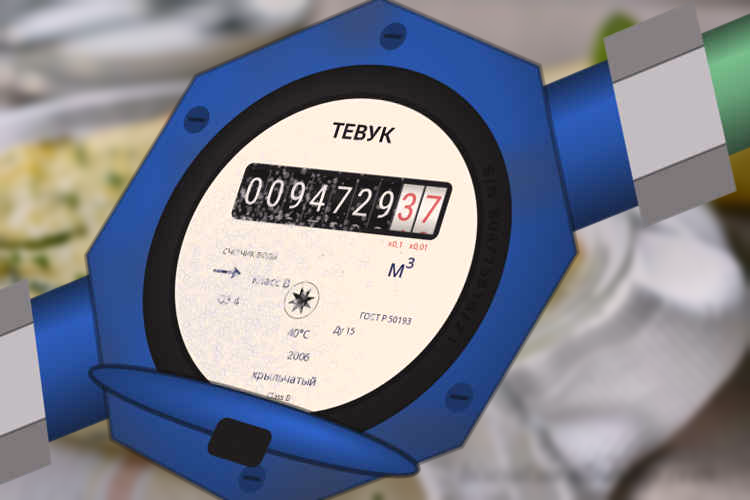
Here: **94729.37** m³
